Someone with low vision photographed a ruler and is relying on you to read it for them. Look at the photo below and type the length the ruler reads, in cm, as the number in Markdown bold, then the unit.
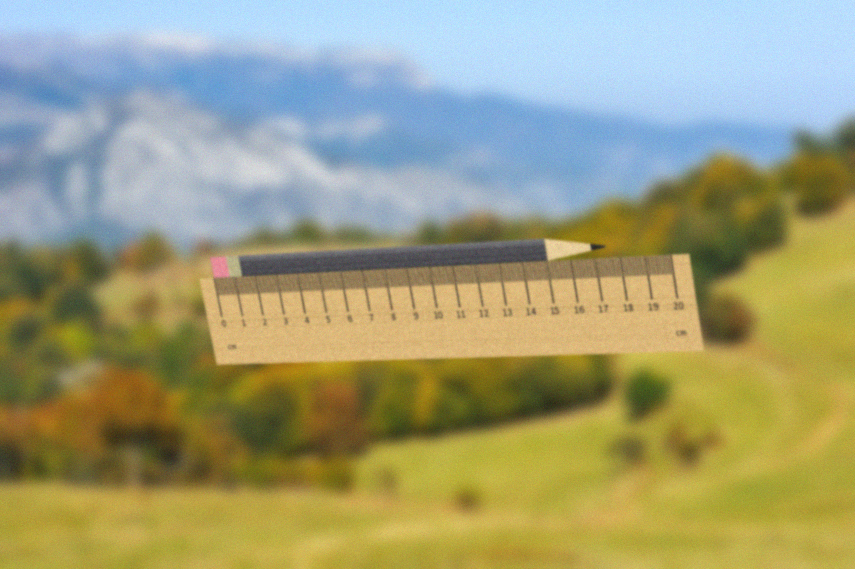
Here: **17.5** cm
